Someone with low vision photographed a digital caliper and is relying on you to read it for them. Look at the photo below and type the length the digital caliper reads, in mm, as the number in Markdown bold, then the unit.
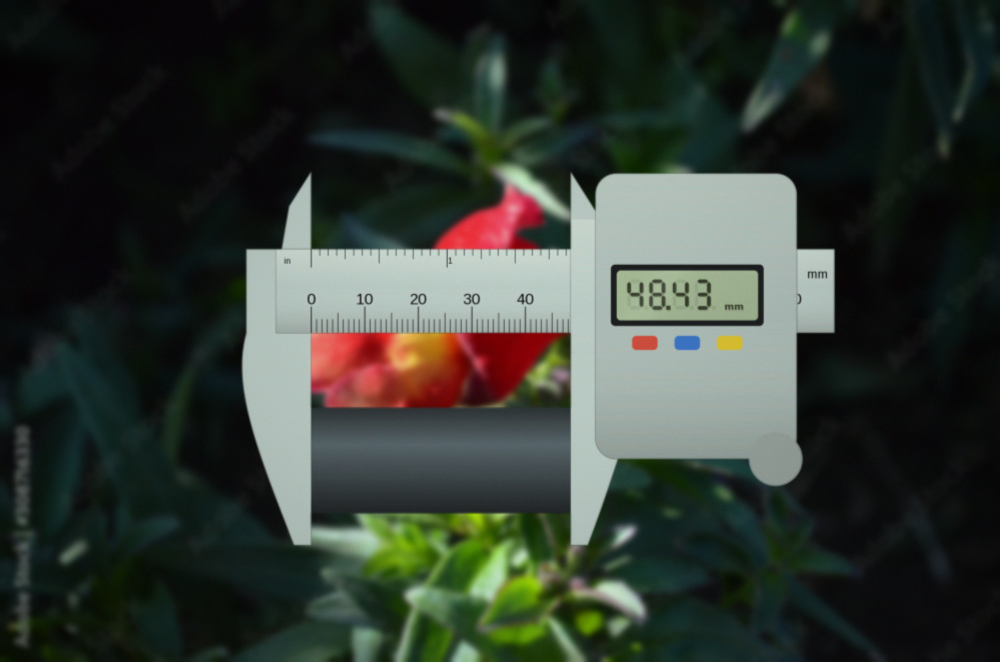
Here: **48.43** mm
